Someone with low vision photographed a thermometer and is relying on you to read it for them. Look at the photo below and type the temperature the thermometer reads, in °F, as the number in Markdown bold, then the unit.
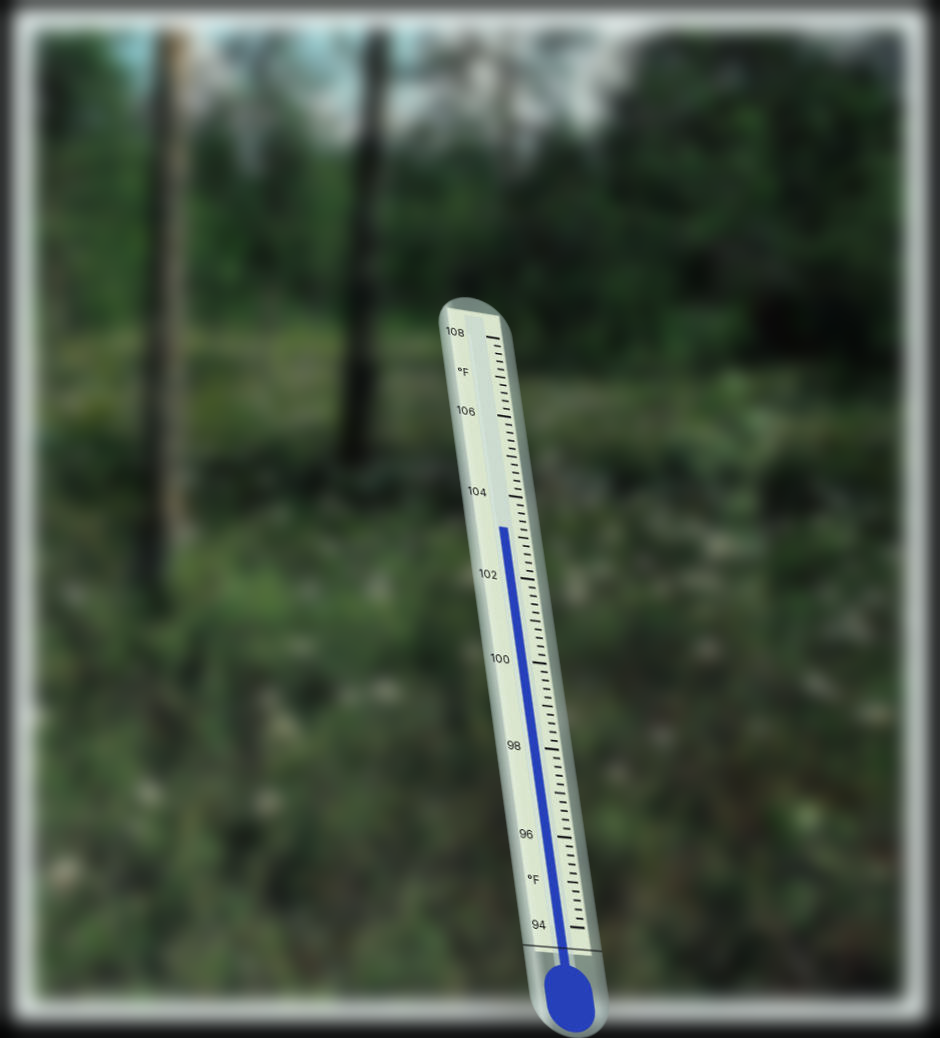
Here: **103.2** °F
